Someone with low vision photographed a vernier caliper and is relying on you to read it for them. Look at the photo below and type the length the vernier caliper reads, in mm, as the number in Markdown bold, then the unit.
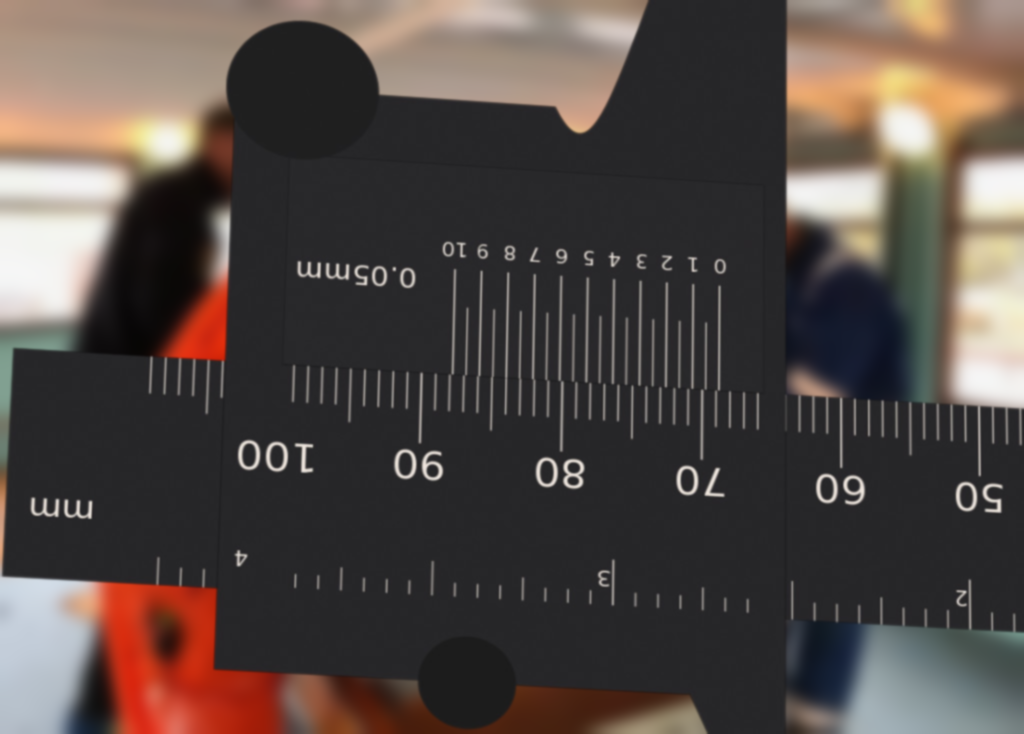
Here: **68.8** mm
